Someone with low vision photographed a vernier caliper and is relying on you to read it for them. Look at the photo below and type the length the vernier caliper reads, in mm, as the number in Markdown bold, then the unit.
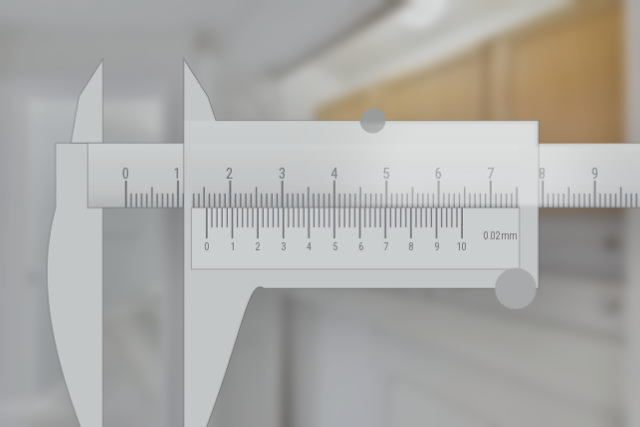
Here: **15.5** mm
